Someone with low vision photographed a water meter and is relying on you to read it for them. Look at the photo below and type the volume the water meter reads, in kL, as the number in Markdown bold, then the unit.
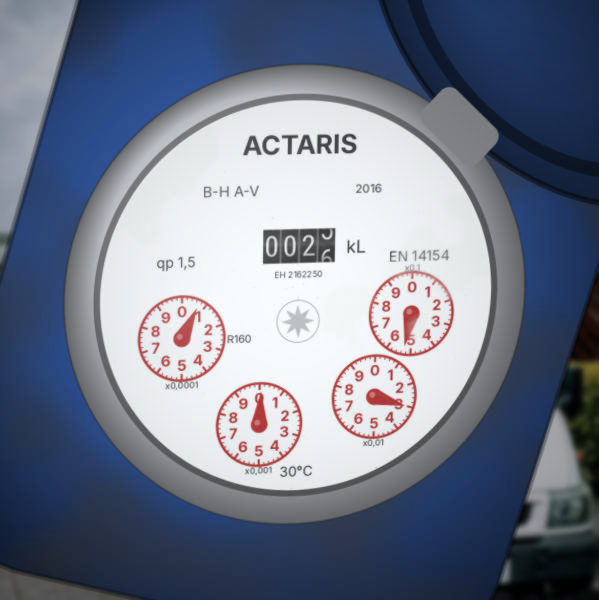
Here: **25.5300** kL
